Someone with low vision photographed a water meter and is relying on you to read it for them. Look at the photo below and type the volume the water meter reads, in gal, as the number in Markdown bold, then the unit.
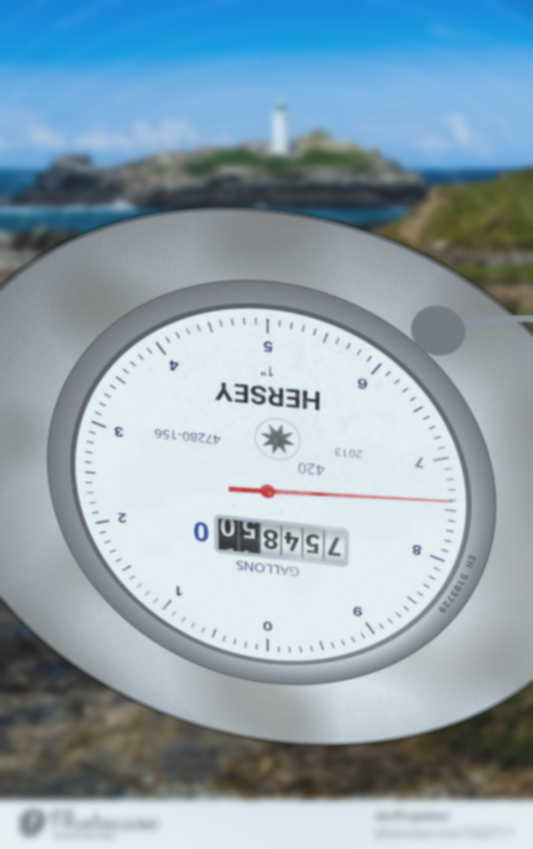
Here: **7548497.4** gal
